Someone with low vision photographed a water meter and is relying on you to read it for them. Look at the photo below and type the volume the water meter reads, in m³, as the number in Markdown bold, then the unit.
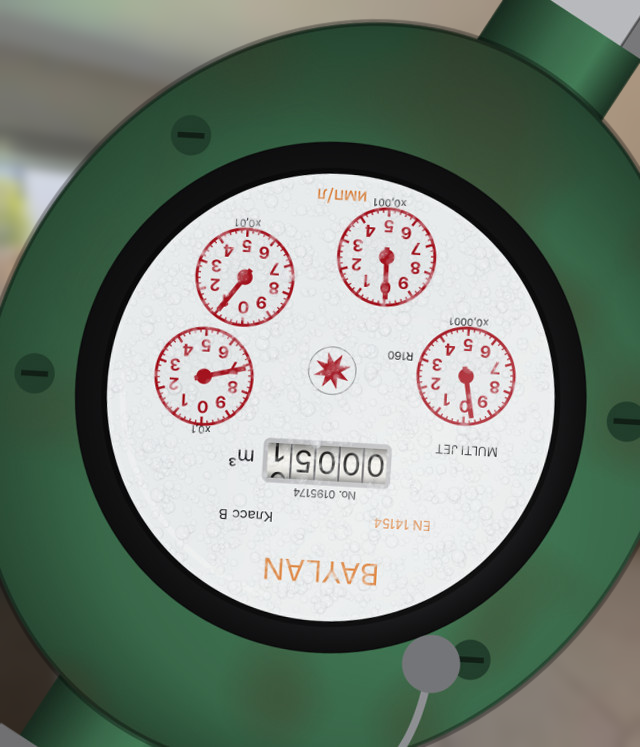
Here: **50.7099** m³
